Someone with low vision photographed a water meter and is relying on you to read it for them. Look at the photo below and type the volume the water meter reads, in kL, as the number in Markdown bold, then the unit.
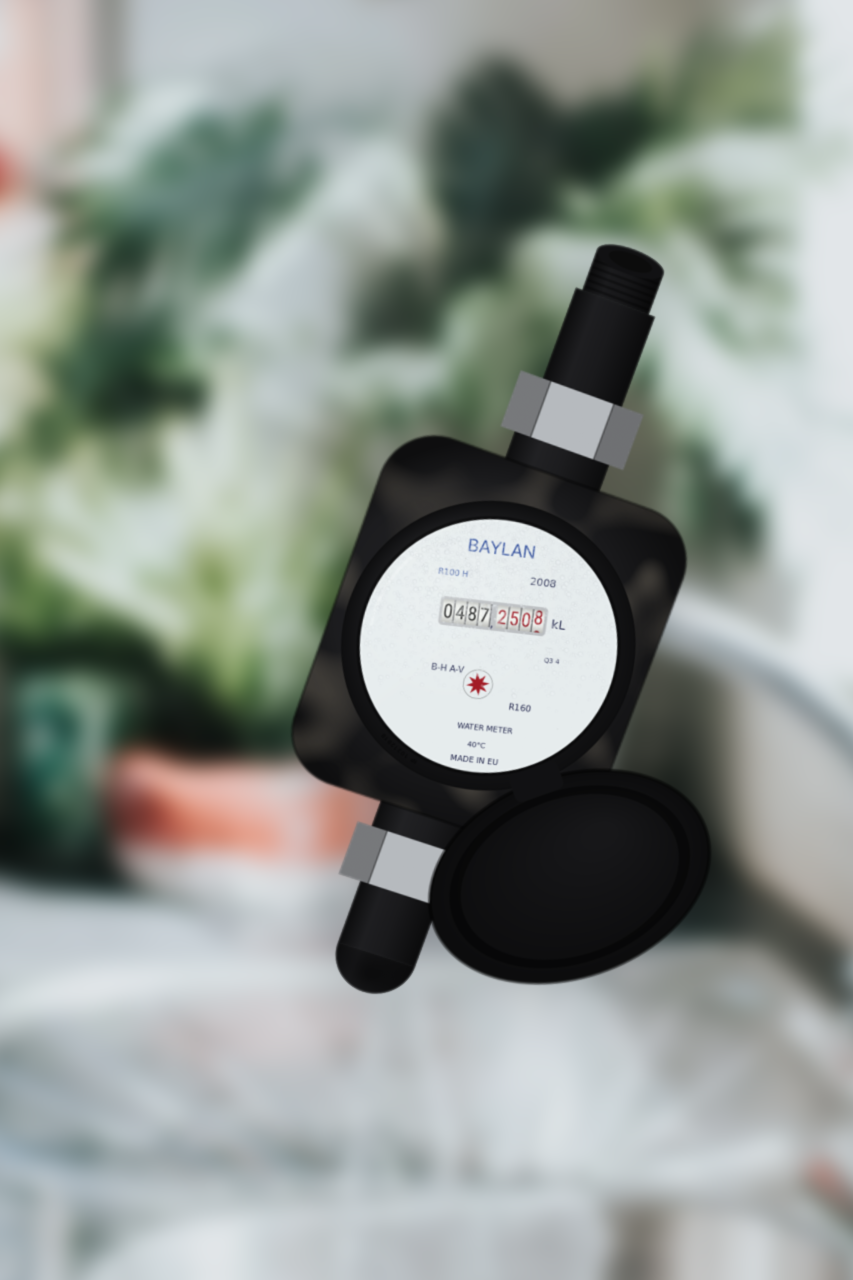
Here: **487.2508** kL
